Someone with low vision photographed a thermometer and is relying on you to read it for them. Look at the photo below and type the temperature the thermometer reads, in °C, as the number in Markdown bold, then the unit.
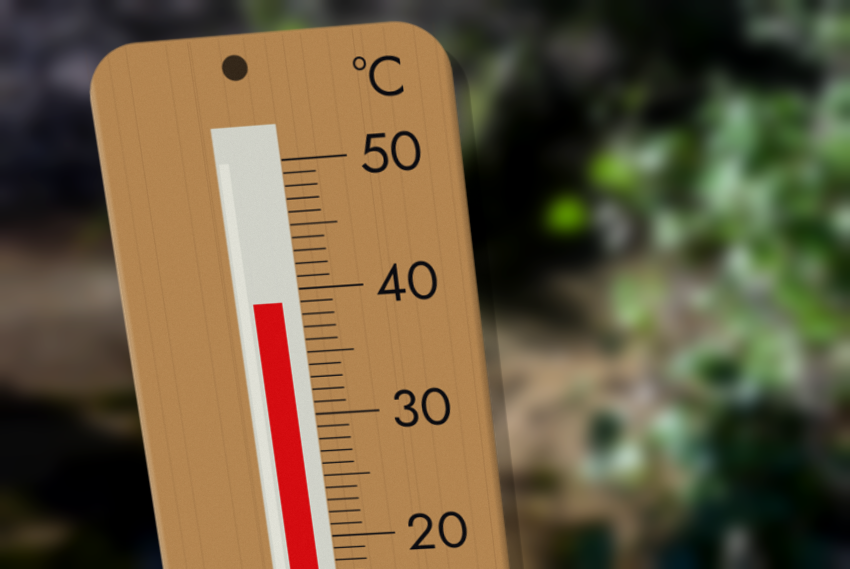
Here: **39** °C
